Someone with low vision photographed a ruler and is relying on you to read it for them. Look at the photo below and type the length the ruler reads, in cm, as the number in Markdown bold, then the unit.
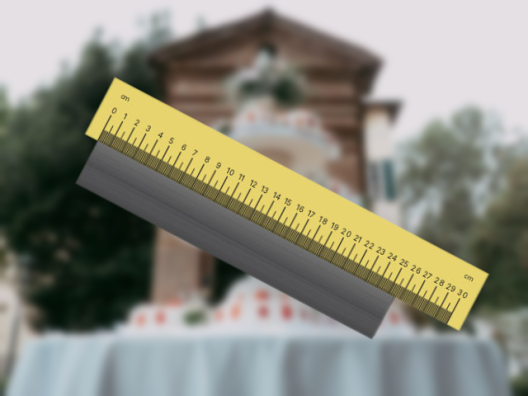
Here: **25.5** cm
